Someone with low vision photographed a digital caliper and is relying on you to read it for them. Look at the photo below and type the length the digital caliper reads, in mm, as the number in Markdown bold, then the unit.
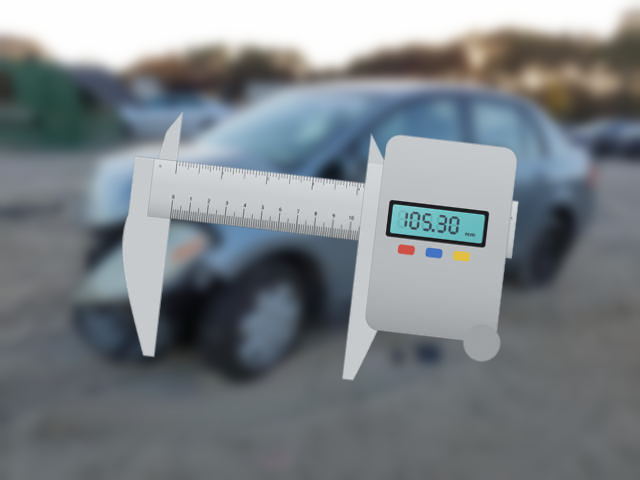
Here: **105.30** mm
